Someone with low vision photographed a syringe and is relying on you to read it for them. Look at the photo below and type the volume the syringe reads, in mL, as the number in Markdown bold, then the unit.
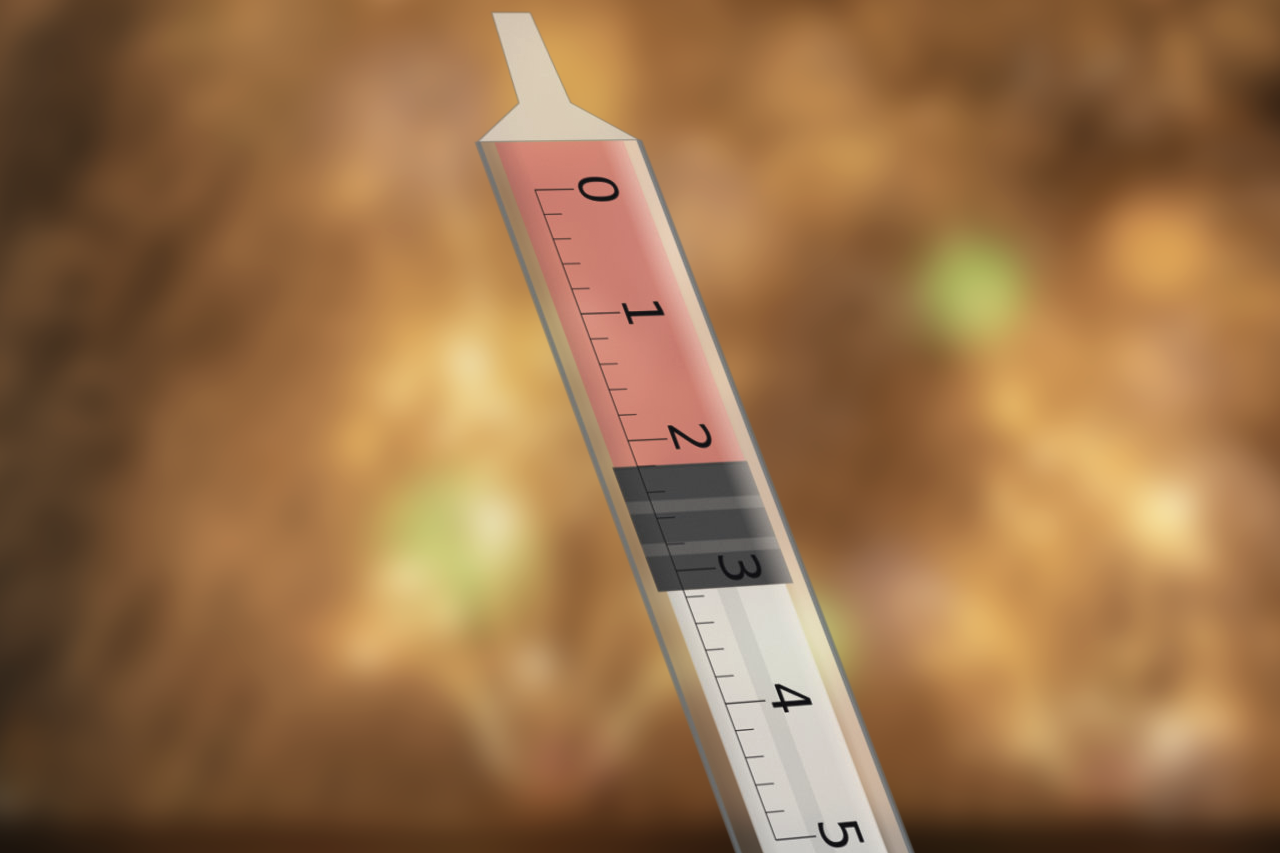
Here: **2.2** mL
